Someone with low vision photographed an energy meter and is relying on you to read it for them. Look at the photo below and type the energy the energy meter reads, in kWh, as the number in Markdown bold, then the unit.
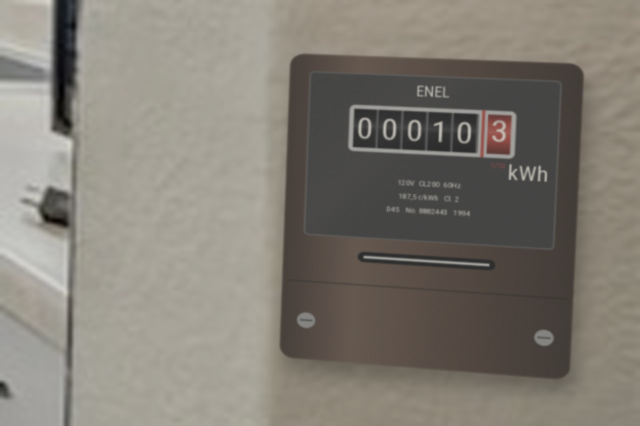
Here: **10.3** kWh
